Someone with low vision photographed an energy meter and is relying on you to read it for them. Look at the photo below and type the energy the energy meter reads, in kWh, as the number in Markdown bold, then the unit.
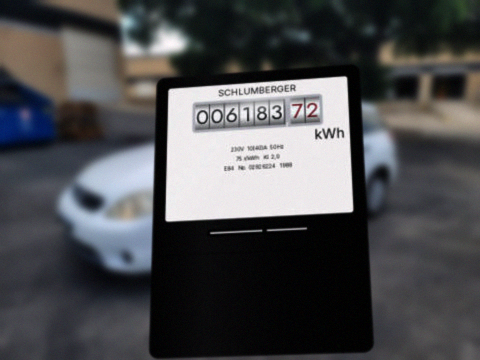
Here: **6183.72** kWh
